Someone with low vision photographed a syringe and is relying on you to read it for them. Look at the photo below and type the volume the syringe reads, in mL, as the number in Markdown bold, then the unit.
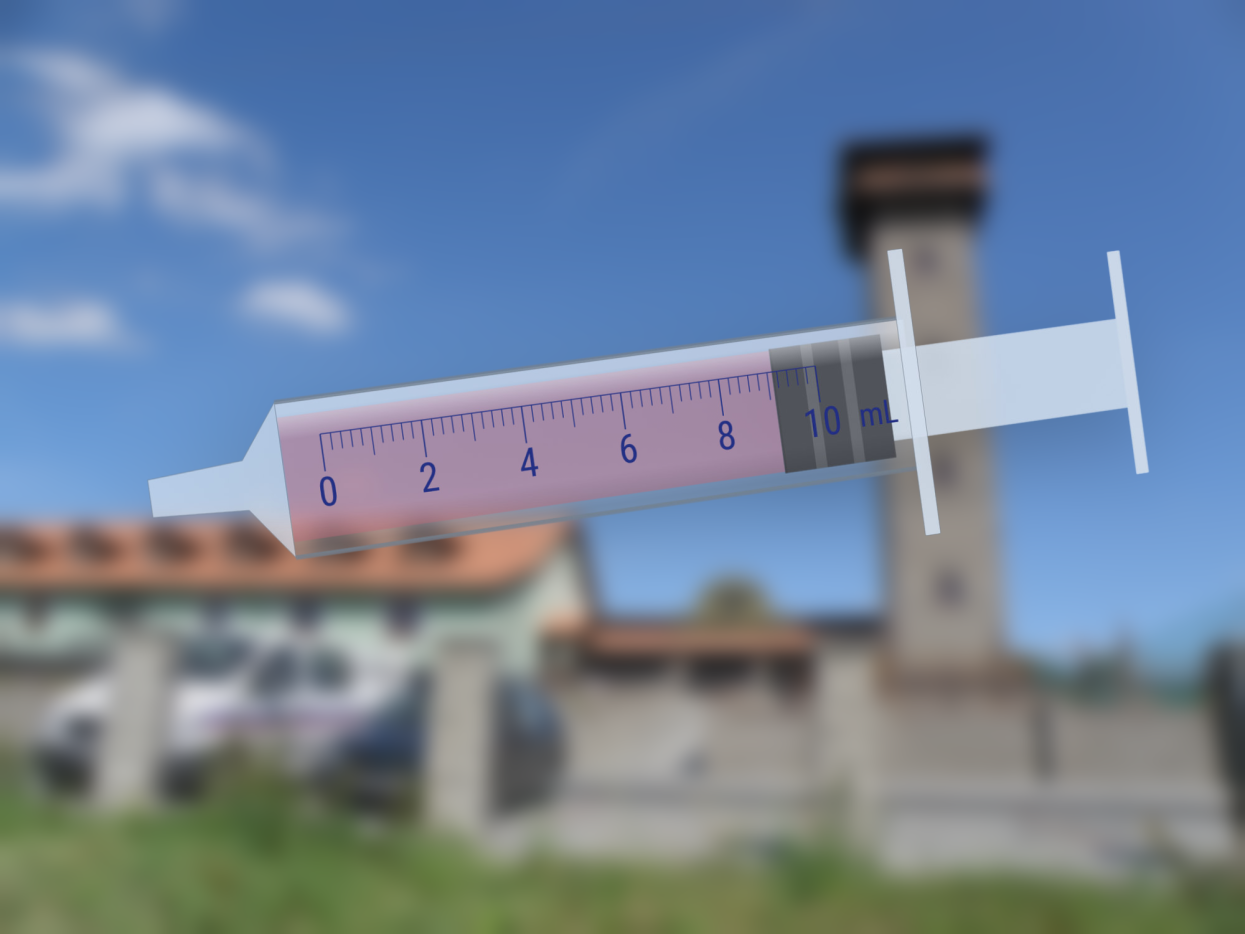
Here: **9.1** mL
